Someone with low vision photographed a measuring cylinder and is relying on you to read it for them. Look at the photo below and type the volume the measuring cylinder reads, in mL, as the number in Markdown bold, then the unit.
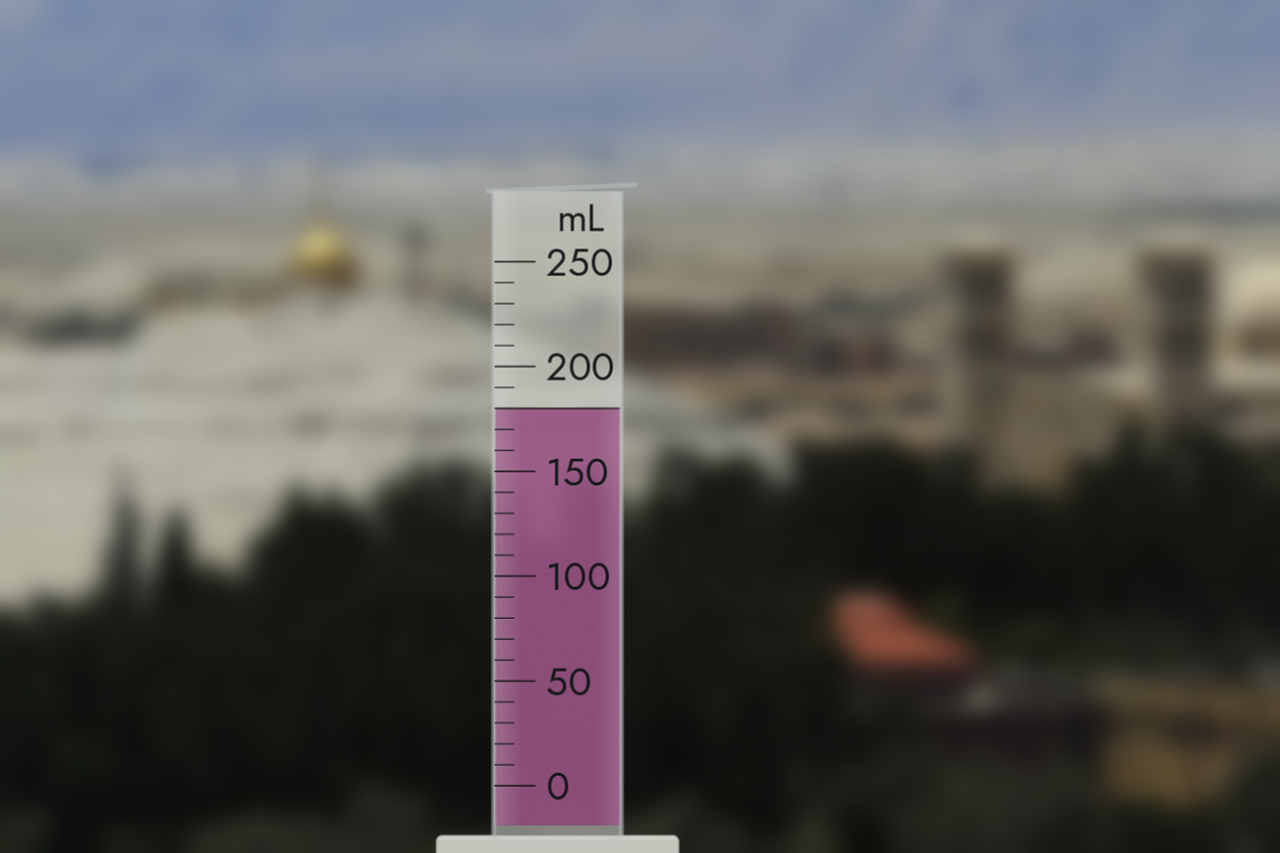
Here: **180** mL
